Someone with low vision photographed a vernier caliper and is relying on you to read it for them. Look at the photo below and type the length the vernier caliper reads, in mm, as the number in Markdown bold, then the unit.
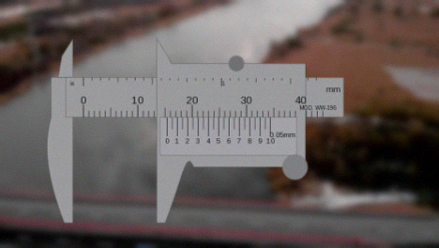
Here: **15.4** mm
